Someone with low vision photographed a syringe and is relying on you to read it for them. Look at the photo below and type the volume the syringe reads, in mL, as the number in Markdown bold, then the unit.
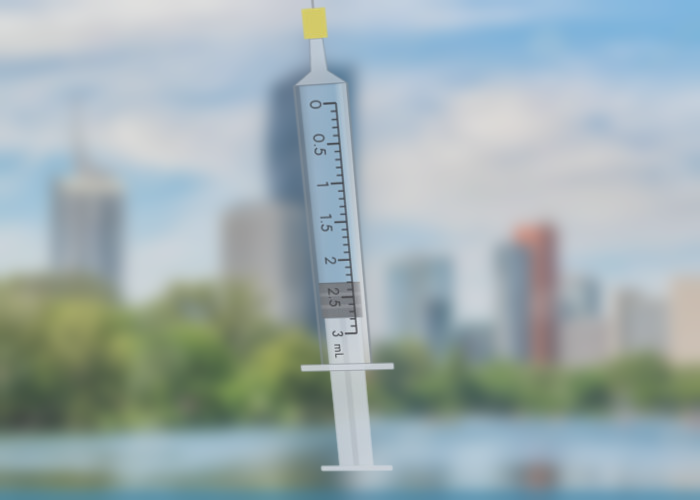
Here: **2.3** mL
